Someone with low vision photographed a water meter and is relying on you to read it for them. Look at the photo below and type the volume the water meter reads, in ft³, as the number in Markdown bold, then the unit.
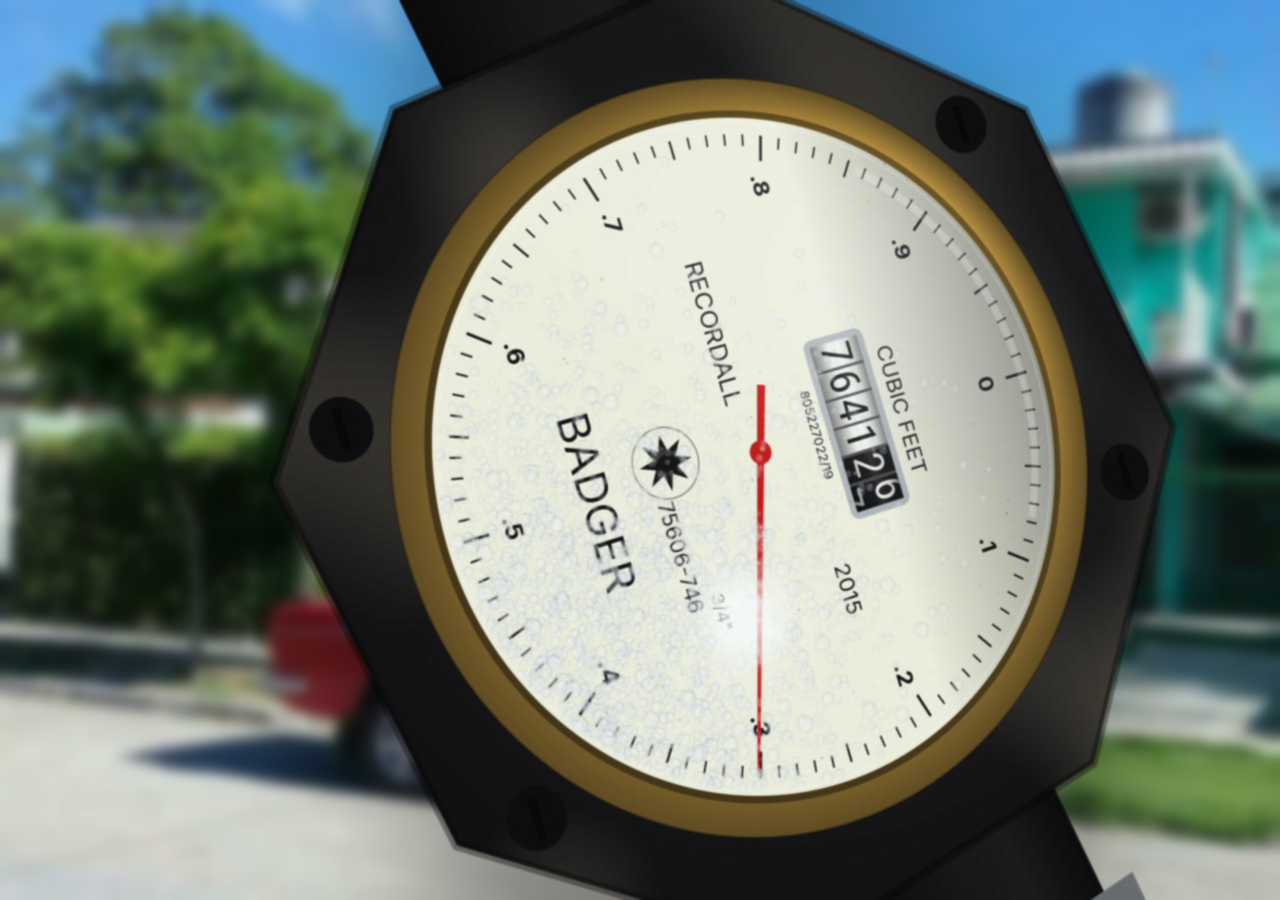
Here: **764126.30** ft³
